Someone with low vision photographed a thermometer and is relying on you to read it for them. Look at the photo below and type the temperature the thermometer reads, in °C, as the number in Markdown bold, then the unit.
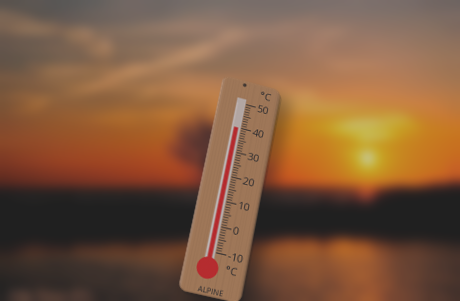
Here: **40** °C
